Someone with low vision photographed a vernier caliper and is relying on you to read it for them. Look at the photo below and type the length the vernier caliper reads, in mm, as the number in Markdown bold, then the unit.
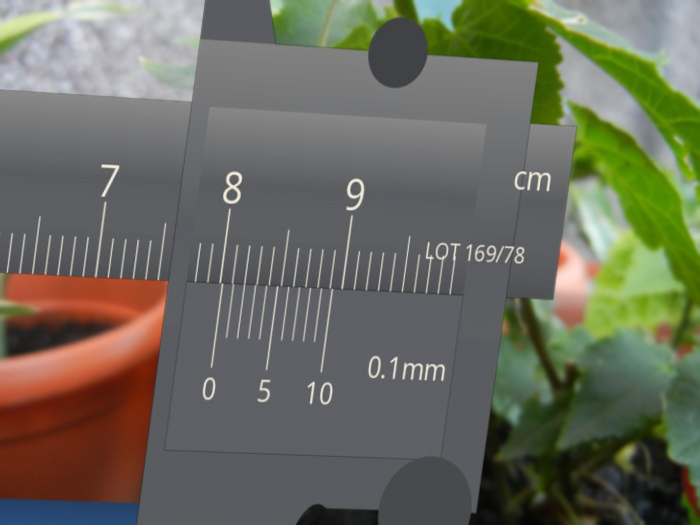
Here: **80.2** mm
